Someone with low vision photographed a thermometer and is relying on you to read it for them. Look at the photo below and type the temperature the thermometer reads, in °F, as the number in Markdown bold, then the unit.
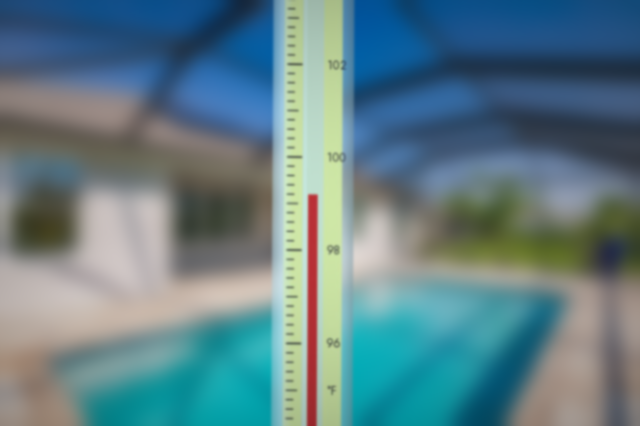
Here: **99.2** °F
